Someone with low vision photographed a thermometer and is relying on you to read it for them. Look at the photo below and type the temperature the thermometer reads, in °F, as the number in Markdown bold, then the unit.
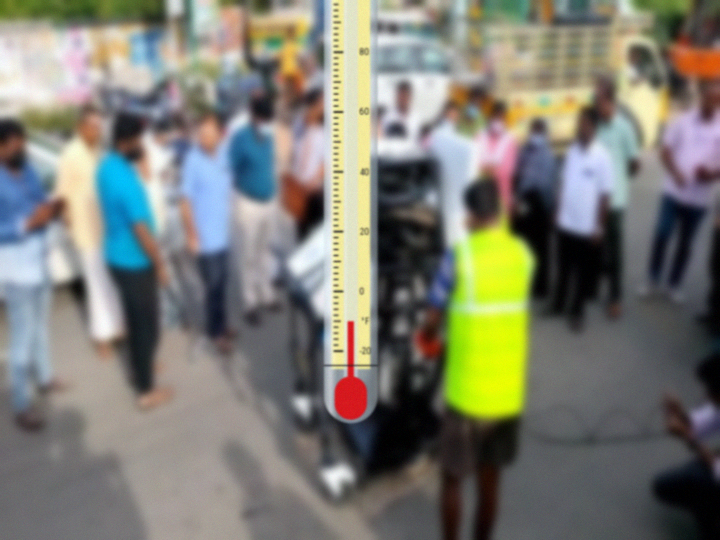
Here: **-10** °F
